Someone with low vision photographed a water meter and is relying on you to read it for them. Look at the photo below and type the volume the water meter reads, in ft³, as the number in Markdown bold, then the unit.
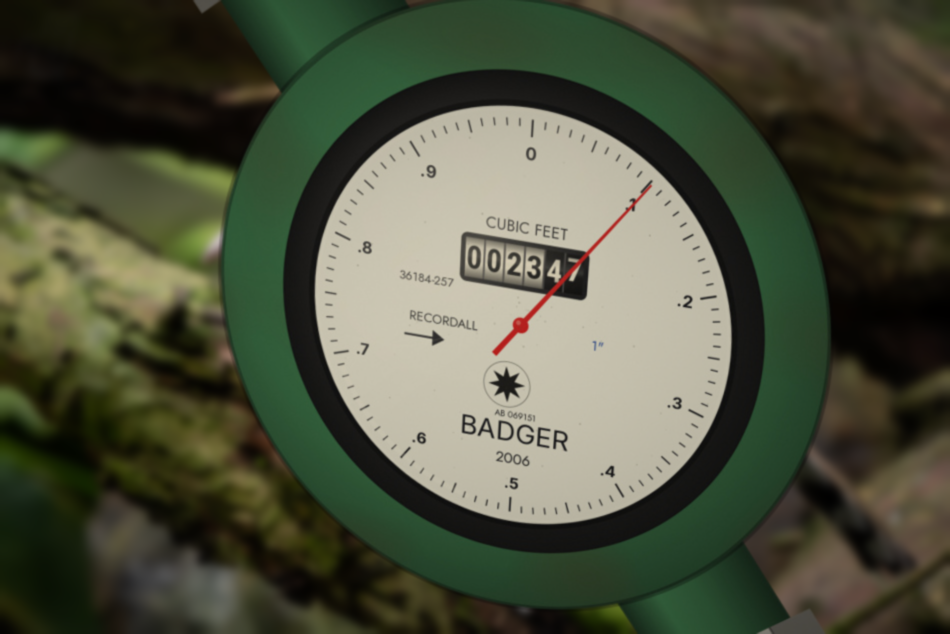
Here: **2347.10** ft³
